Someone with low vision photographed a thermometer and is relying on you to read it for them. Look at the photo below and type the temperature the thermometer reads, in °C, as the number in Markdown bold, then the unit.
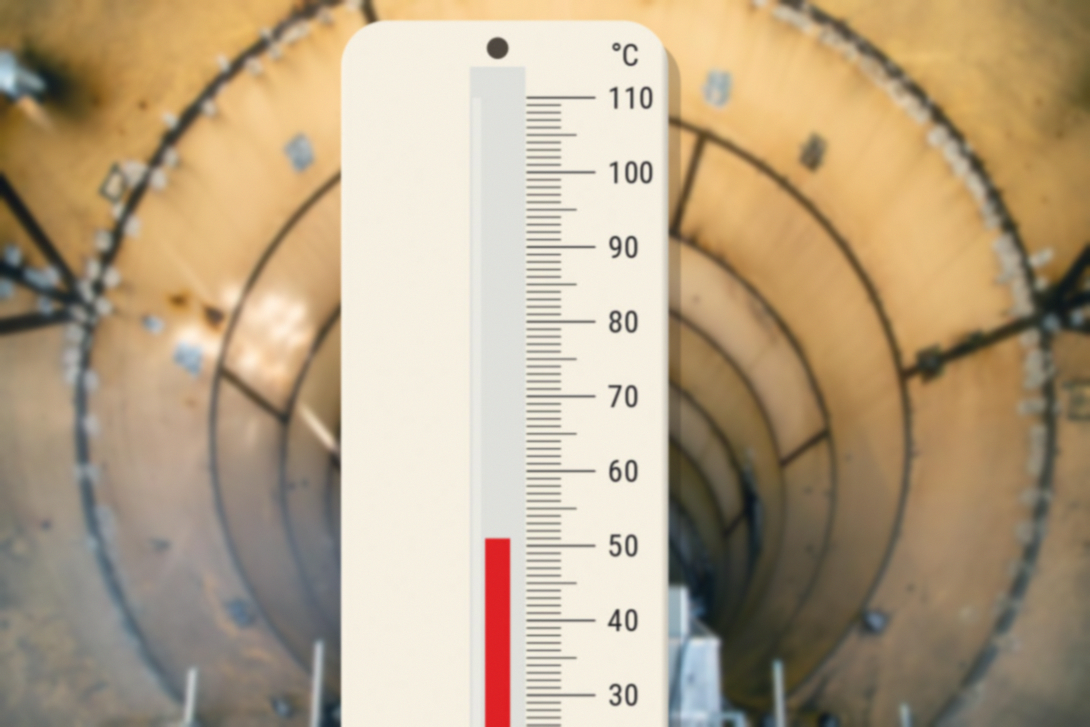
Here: **51** °C
